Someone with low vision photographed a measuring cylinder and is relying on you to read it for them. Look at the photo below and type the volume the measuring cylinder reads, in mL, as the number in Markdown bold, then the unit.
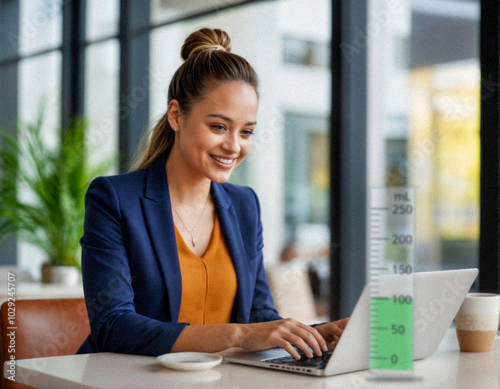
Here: **100** mL
